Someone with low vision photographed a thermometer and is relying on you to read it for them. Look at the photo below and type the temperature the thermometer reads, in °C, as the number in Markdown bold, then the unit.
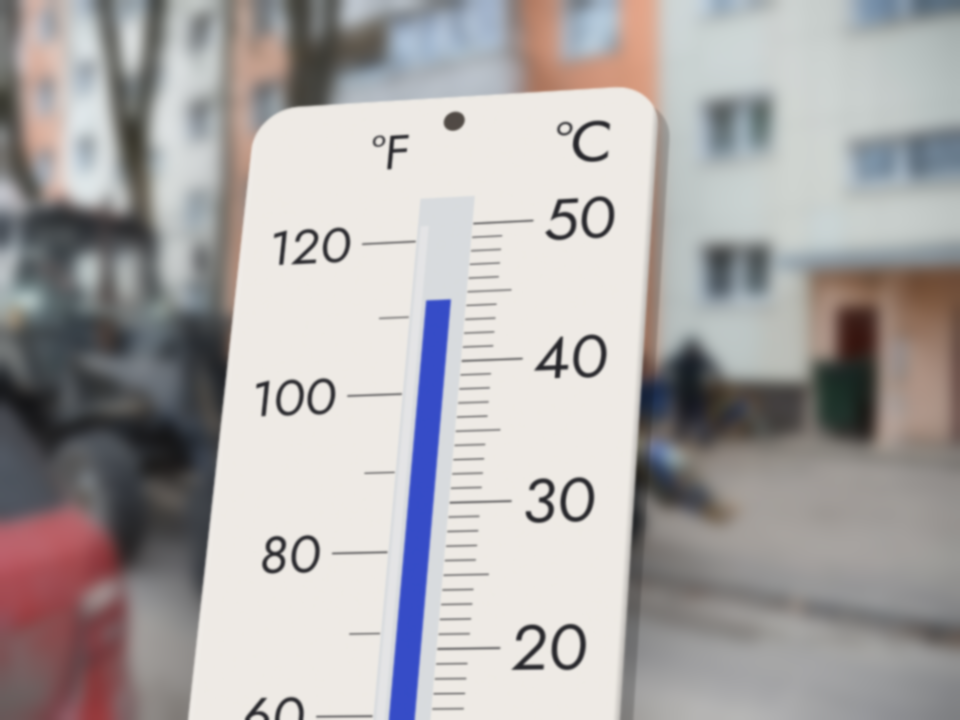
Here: **44.5** °C
